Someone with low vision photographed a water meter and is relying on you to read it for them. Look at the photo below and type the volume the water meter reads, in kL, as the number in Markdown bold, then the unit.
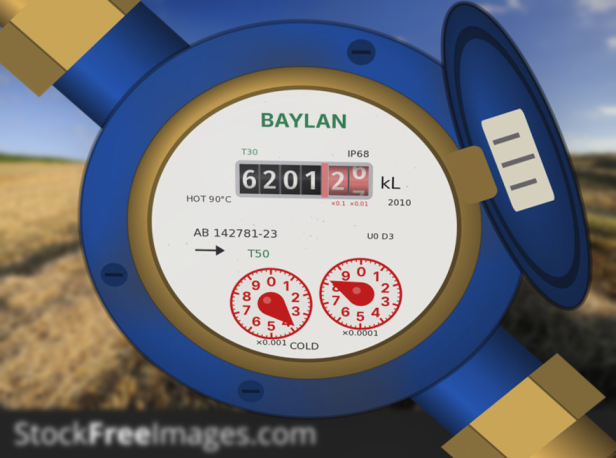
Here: **6201.2638** kL
